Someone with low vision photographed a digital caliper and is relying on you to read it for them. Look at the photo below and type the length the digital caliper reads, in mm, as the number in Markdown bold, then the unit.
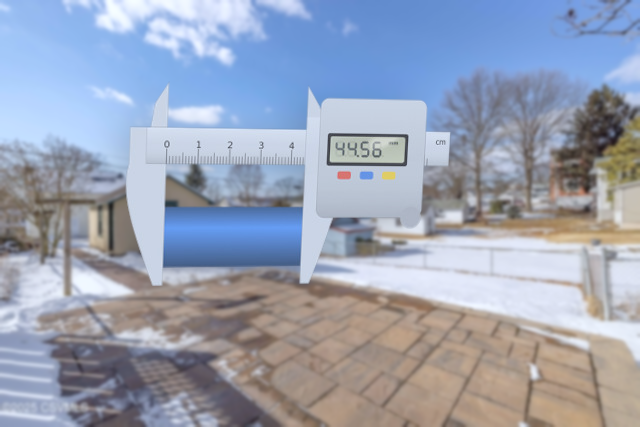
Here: **44.56** mm
